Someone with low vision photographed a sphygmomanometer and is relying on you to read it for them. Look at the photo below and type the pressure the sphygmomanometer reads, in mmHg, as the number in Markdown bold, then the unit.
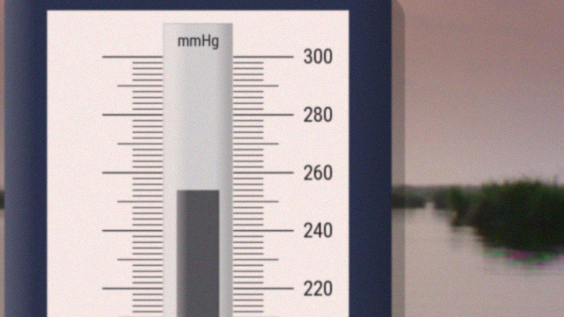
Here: **254** mmHg
